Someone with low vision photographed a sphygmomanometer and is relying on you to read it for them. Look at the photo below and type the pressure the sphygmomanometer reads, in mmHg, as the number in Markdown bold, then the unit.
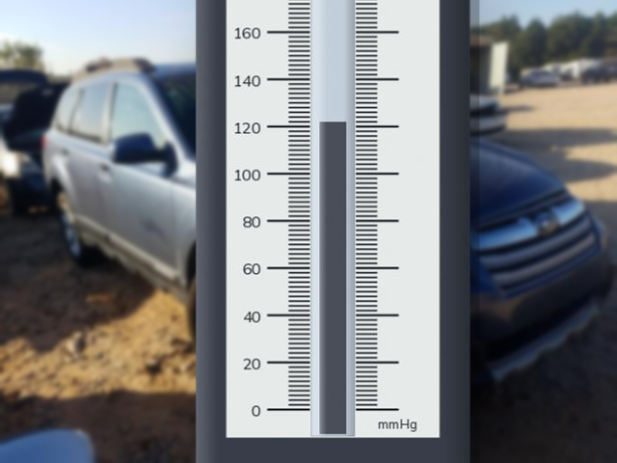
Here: **122** mmHg
